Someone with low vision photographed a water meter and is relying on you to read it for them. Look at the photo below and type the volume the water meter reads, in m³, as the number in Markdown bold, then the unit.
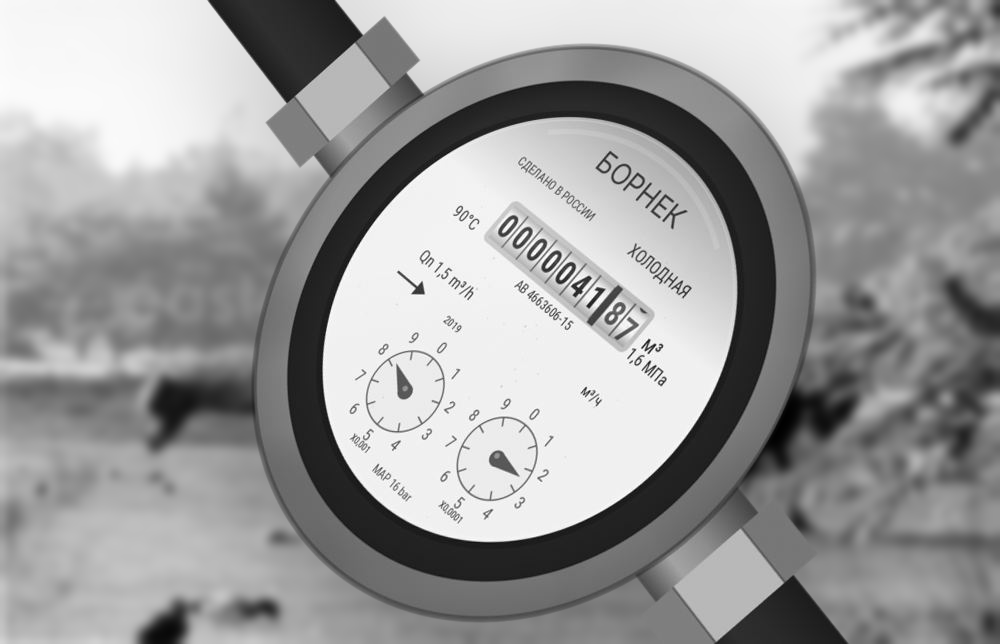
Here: **41.8682** m³
